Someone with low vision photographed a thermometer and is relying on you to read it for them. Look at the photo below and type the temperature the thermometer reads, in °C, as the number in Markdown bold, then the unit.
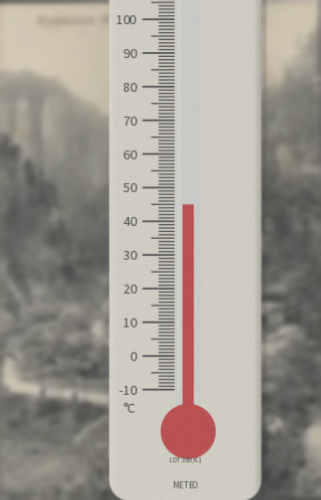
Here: **45** °C
